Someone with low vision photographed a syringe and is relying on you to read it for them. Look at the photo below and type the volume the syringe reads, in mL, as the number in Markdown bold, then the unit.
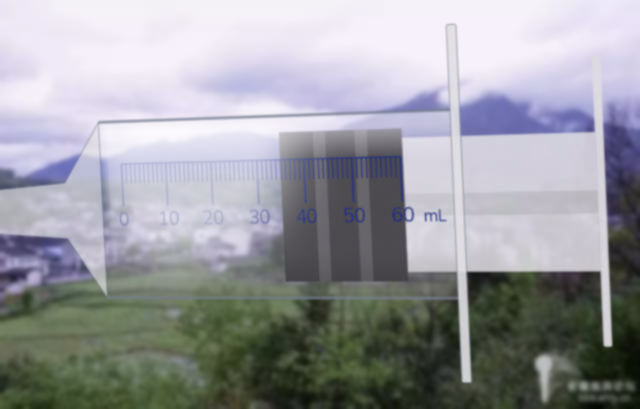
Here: **35** mL
